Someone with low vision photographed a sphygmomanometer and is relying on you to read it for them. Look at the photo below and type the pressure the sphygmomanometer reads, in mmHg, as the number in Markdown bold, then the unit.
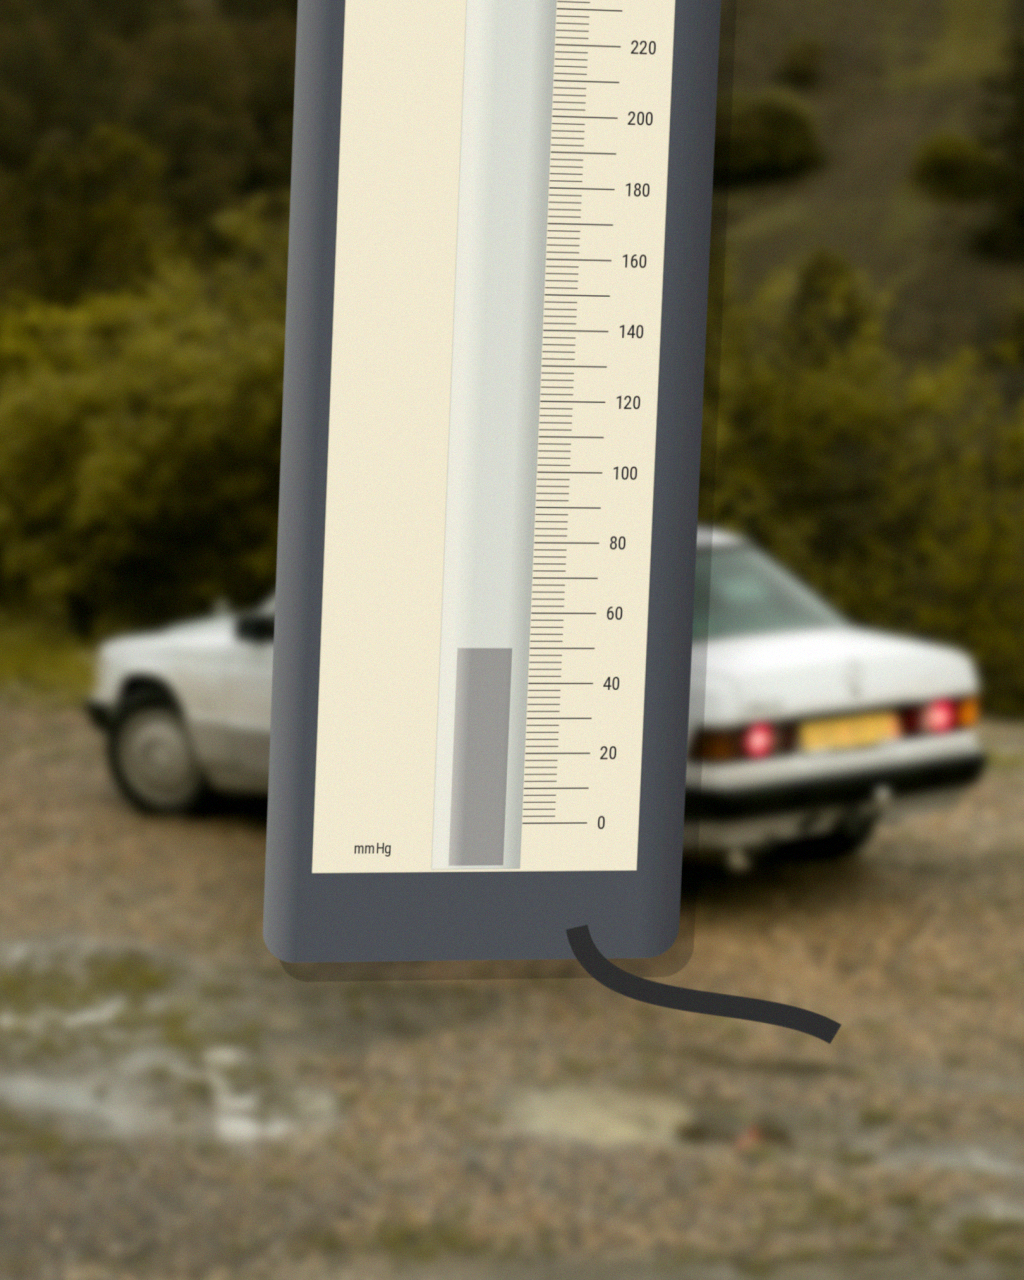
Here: **50** mmHg
